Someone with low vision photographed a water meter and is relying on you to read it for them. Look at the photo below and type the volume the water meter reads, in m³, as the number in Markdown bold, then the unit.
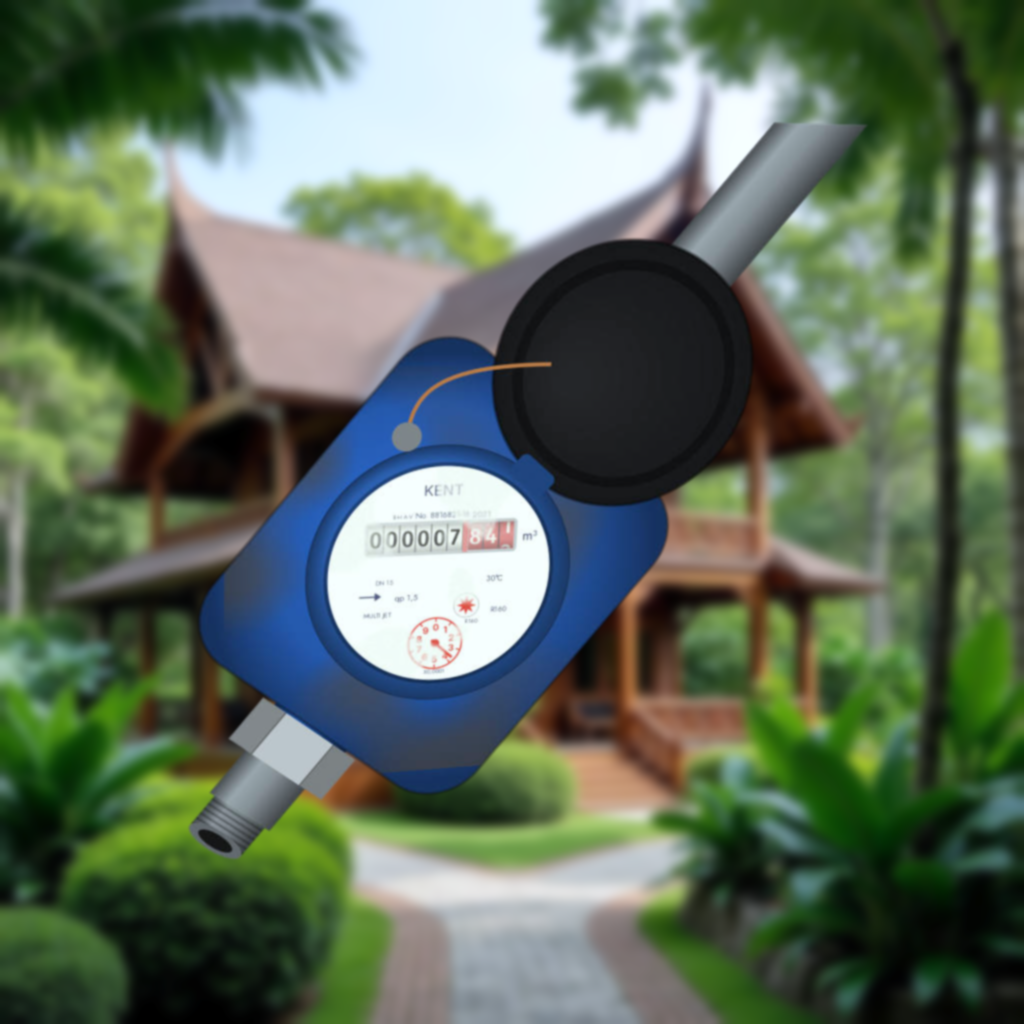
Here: **7.8413** m³
